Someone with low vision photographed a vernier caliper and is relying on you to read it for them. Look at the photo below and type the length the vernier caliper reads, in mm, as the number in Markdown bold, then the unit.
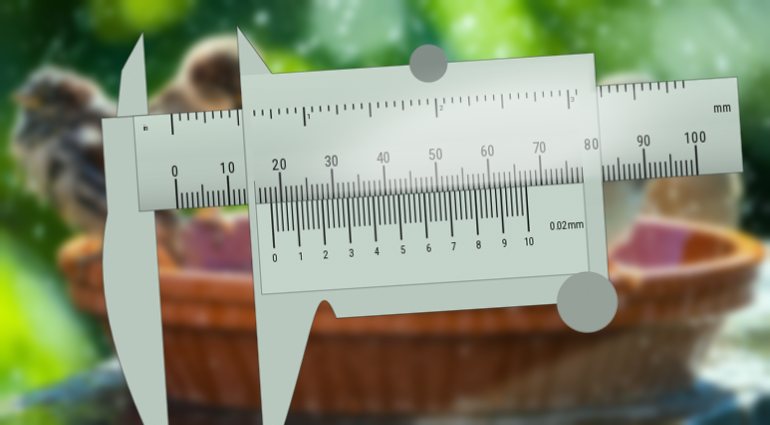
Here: **18.0** mm
